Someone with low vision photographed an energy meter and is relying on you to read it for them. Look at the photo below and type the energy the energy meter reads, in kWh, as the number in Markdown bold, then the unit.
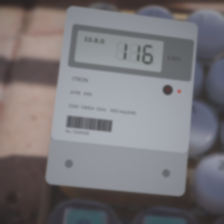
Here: **116** kWh
